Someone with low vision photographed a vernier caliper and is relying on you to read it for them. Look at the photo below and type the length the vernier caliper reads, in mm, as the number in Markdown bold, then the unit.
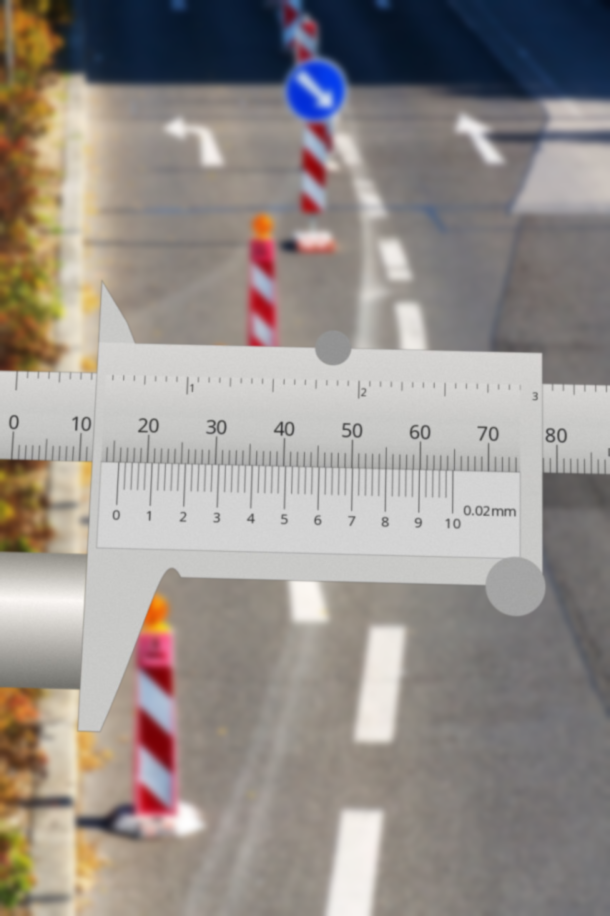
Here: **15.8** mm
